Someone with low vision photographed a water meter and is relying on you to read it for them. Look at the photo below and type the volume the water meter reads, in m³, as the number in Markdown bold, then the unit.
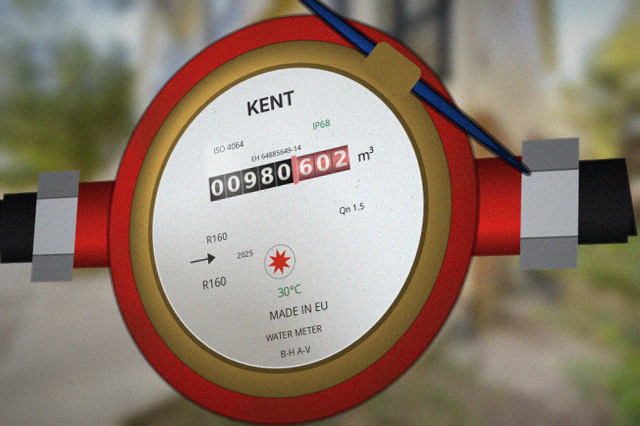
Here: **980.602** m³
